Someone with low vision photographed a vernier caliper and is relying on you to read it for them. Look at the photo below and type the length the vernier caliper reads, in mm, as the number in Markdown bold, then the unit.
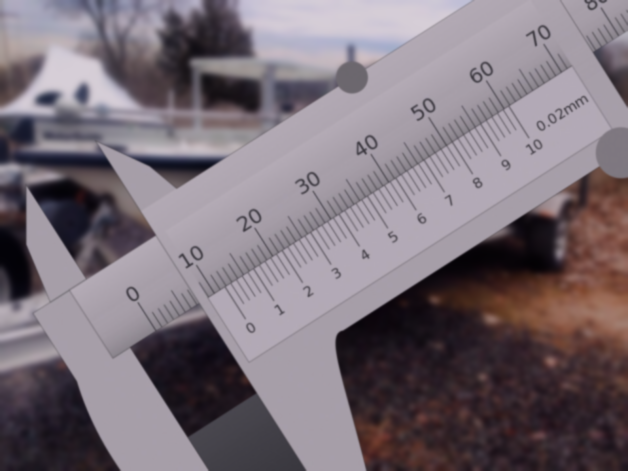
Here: **11.8** mm
